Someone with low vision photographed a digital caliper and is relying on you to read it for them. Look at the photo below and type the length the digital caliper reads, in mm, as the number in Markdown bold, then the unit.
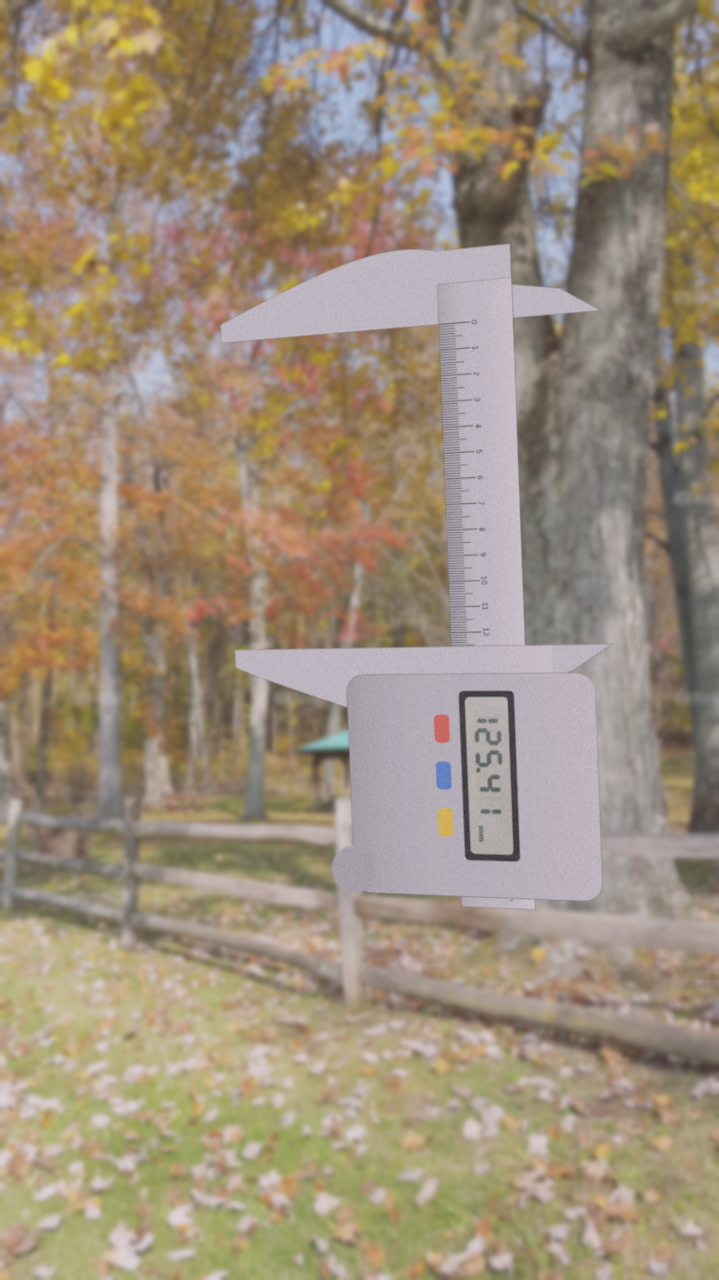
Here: **125.41** mm
